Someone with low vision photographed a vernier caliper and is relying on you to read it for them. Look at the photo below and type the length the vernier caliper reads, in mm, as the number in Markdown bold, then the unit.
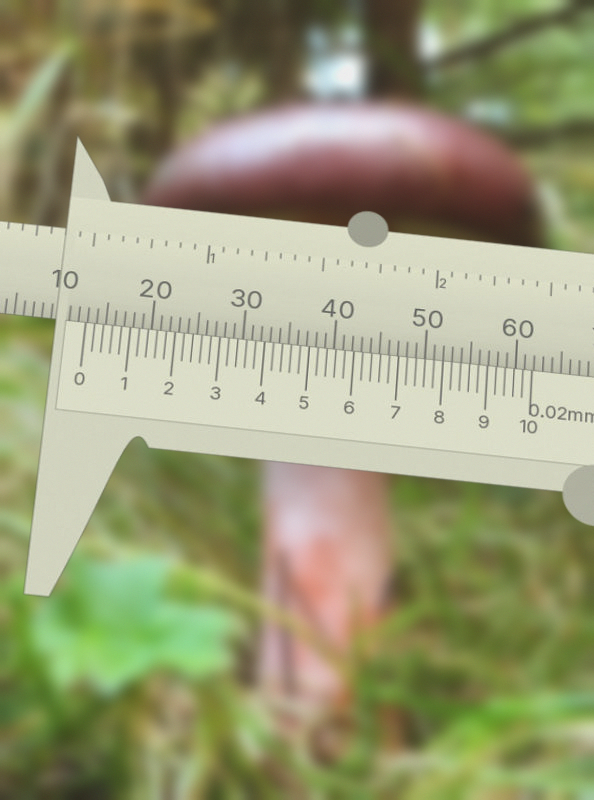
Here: **12.8** mm
